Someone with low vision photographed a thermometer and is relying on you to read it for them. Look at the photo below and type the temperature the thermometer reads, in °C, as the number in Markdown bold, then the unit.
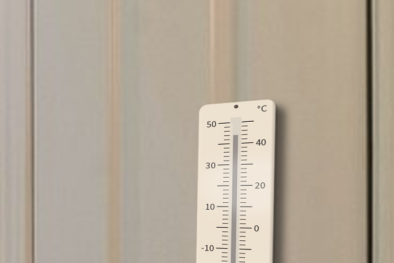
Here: **44** °C
